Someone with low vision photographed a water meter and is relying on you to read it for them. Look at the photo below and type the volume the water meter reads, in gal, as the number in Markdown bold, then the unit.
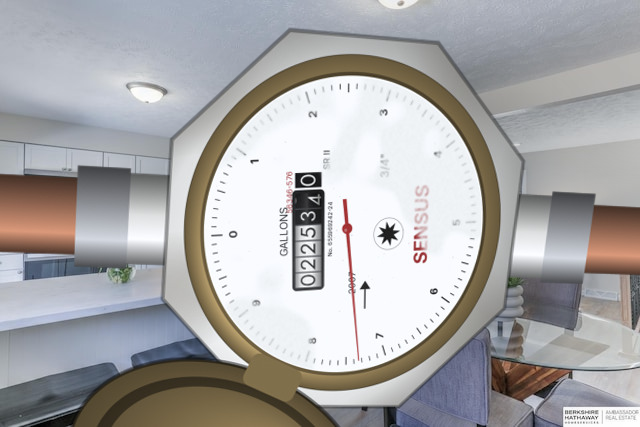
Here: **225337.3** gal
